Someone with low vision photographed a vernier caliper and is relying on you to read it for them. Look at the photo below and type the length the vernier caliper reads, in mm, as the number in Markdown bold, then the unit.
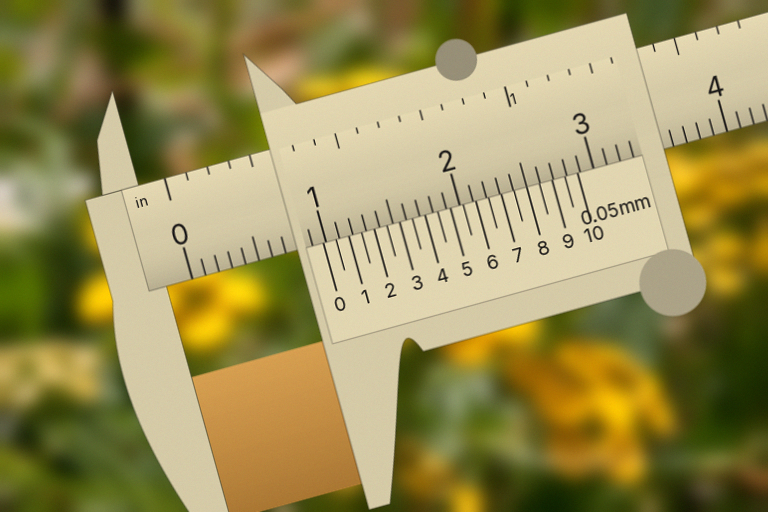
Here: **9.8** mm
